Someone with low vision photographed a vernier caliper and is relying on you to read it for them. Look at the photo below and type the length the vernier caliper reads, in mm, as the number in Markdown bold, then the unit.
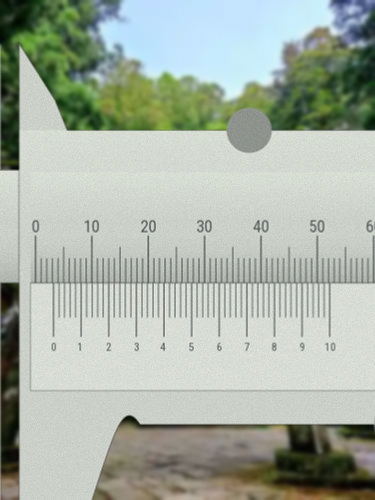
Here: **3.2** mm
